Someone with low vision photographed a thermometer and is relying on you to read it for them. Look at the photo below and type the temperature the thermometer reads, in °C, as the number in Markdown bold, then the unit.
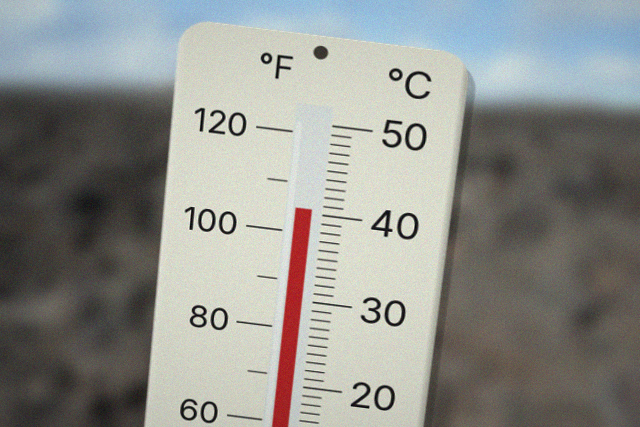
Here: **40.5** °C
